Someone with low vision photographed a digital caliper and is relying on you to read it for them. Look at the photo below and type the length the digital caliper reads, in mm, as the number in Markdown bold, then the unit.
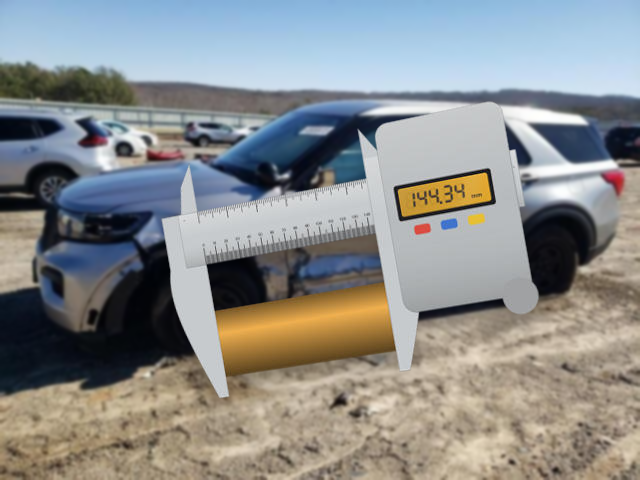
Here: **144.34** mm
